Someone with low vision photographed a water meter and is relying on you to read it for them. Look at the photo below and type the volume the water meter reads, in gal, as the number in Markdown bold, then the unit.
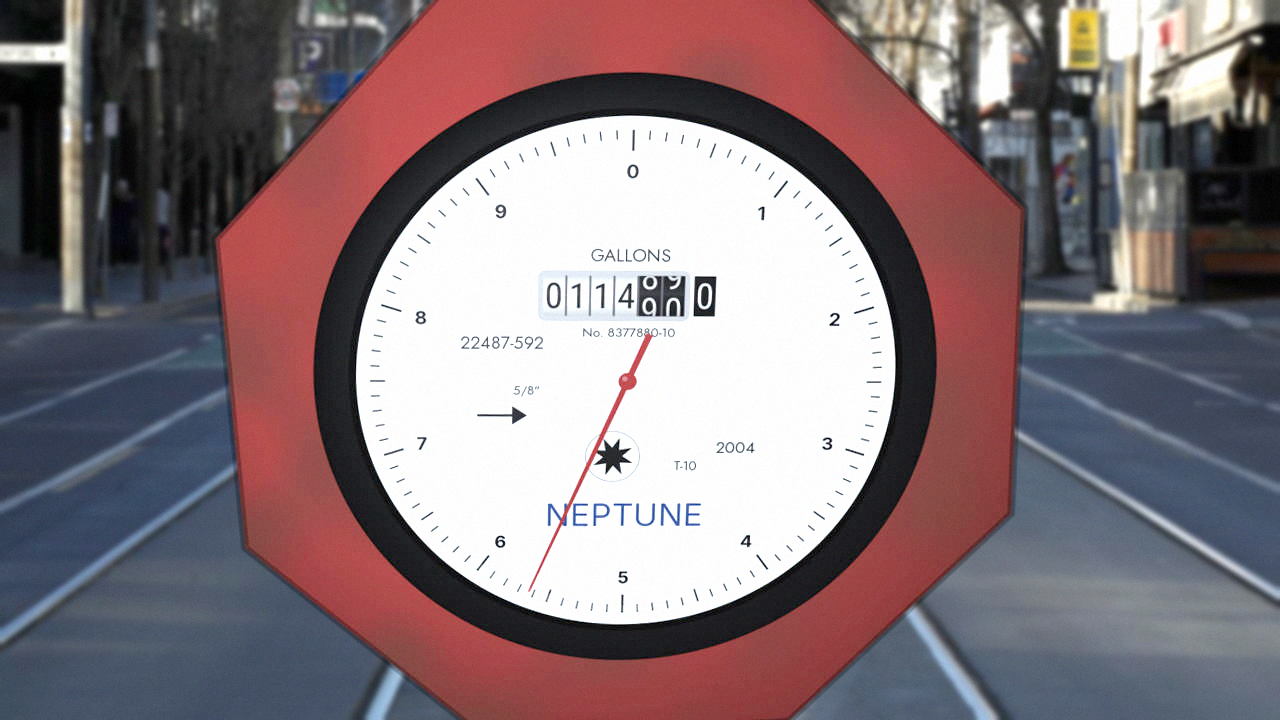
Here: **114895.6** gal
